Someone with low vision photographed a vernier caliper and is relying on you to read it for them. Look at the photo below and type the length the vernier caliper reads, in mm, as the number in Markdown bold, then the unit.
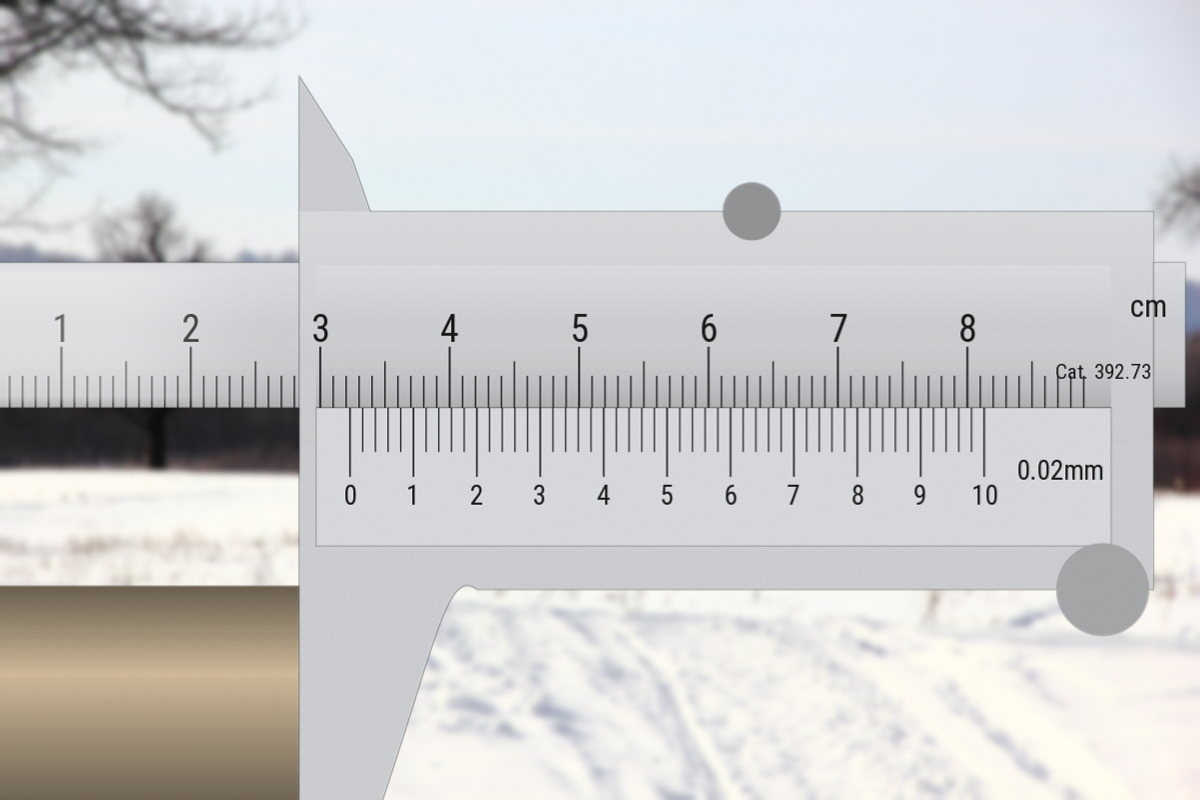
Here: **32.3** mm
